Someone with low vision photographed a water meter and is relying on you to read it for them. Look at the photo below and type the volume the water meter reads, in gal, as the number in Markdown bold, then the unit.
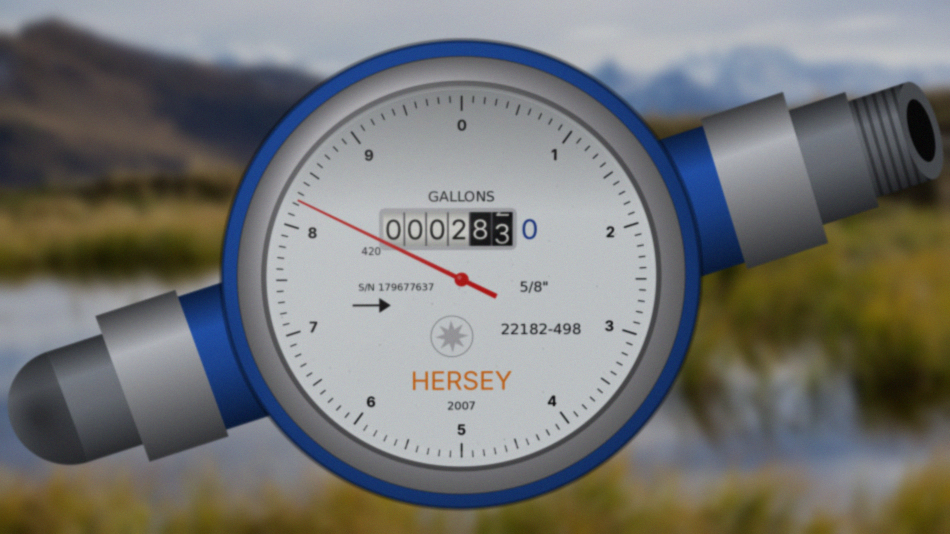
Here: **2828.2** gal
